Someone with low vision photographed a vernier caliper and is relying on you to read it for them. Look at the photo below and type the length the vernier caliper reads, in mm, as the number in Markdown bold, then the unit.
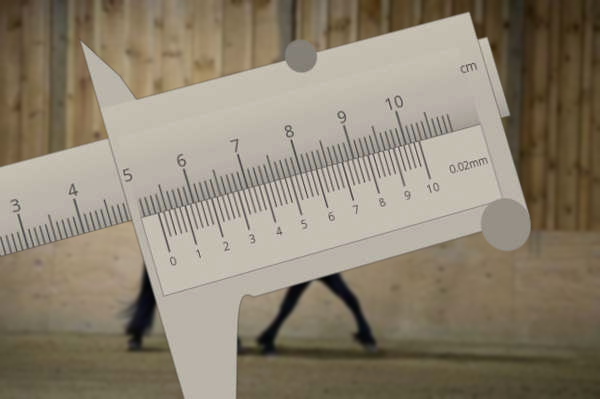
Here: **53.5** mm
